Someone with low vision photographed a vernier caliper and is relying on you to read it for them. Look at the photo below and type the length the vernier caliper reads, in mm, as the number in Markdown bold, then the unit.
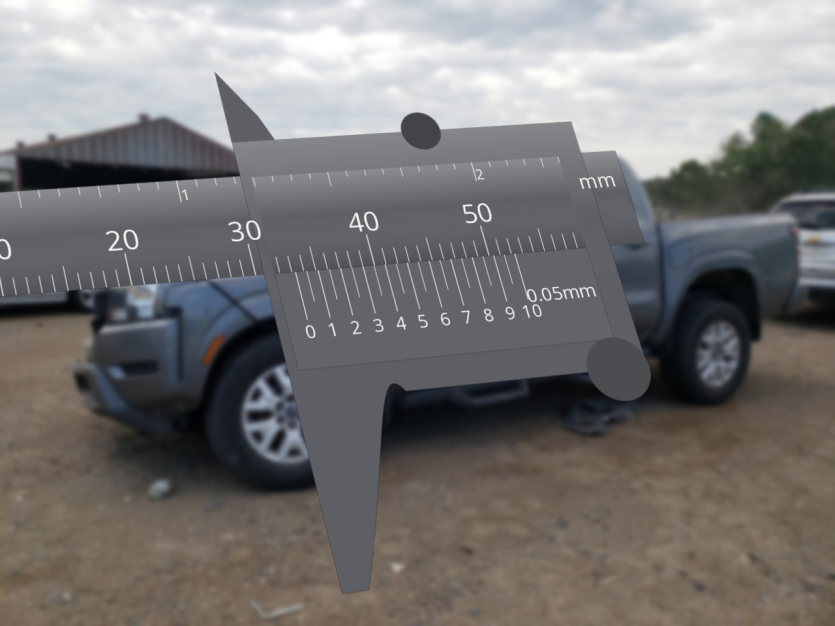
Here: **33.3** mm
